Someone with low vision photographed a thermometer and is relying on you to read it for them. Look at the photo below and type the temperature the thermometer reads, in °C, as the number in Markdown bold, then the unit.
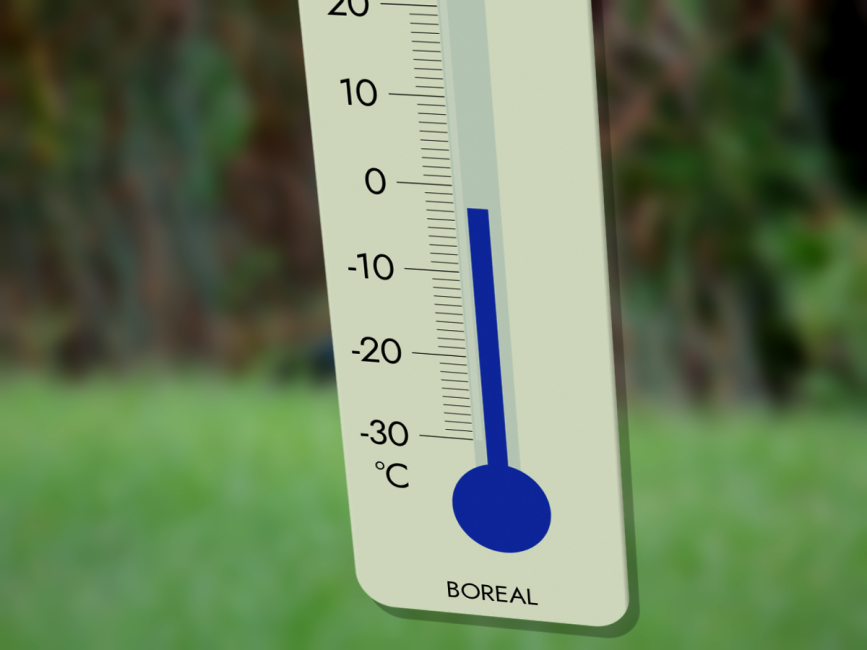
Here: **-2.5** °C
